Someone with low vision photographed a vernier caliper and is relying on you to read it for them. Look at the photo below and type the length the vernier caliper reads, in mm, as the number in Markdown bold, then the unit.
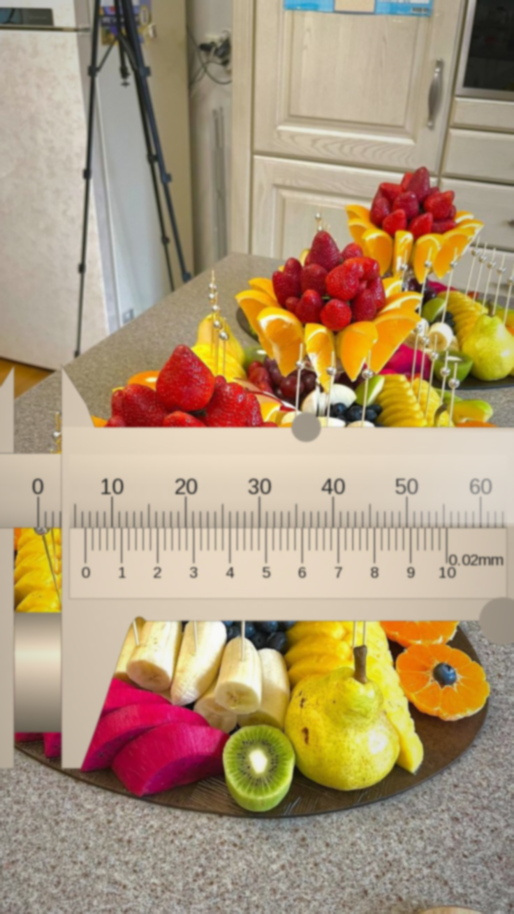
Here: **6.4** mm
